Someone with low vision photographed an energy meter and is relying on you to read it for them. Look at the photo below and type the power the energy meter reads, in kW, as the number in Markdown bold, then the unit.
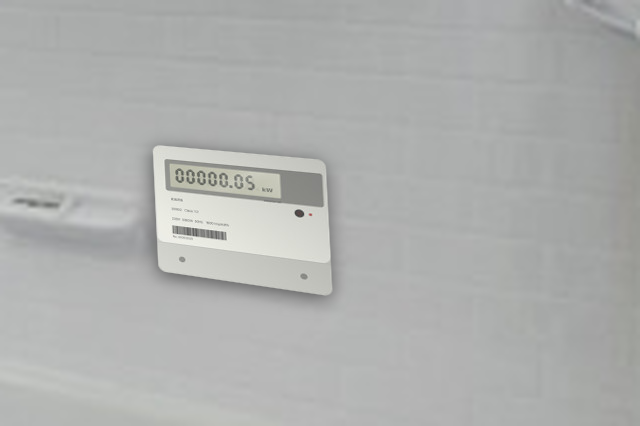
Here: **0.05** kW
